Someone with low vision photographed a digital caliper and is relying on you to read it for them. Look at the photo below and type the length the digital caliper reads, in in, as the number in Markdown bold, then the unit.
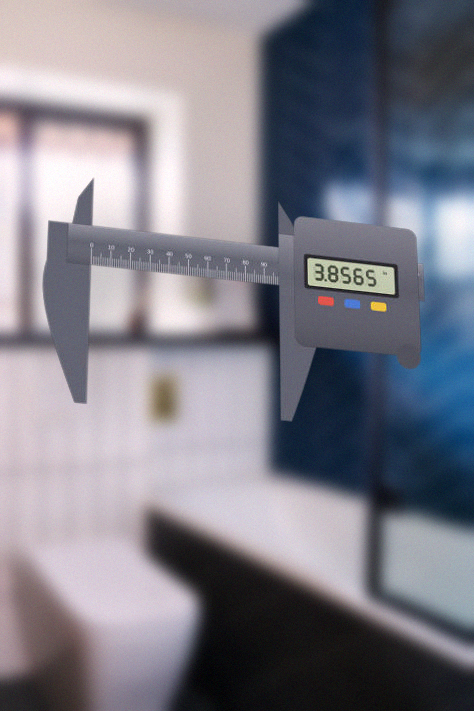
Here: **3.8565** in
